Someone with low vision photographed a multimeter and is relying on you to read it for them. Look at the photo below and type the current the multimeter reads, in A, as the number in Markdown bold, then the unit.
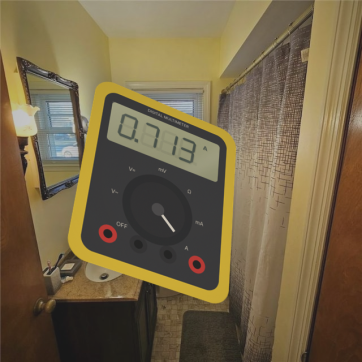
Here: **0.713** A
